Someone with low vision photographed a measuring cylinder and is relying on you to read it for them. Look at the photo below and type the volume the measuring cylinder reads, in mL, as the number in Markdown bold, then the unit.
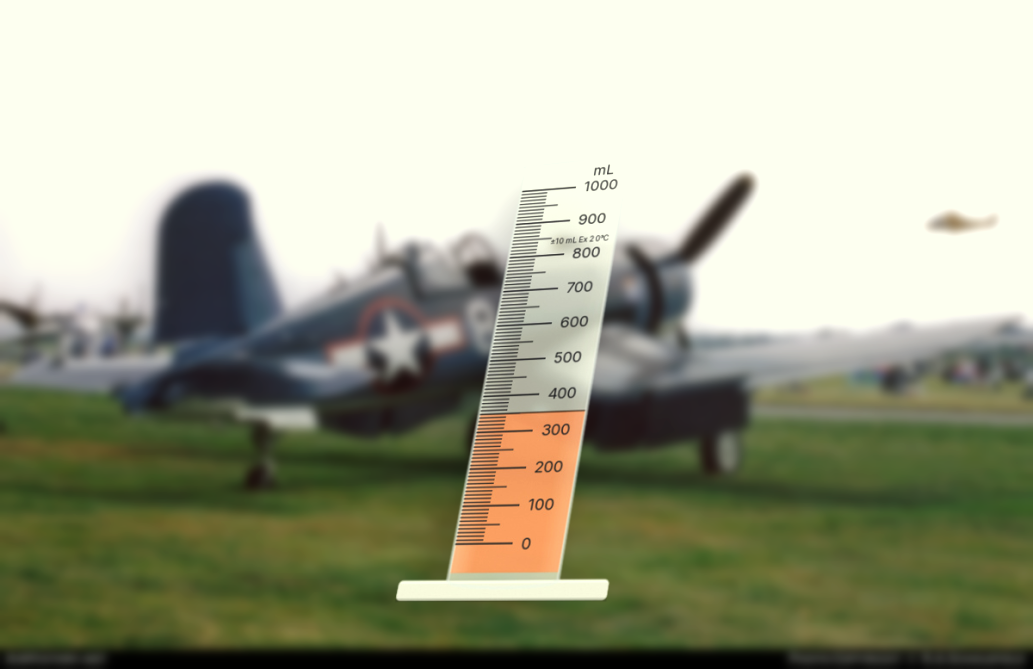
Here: **350** mL
